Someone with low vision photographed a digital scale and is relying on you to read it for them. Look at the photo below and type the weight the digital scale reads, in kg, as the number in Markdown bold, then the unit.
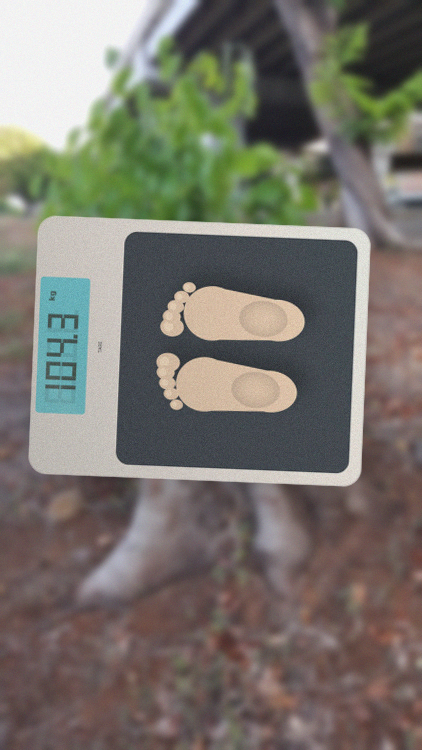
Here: **104.3** kg
